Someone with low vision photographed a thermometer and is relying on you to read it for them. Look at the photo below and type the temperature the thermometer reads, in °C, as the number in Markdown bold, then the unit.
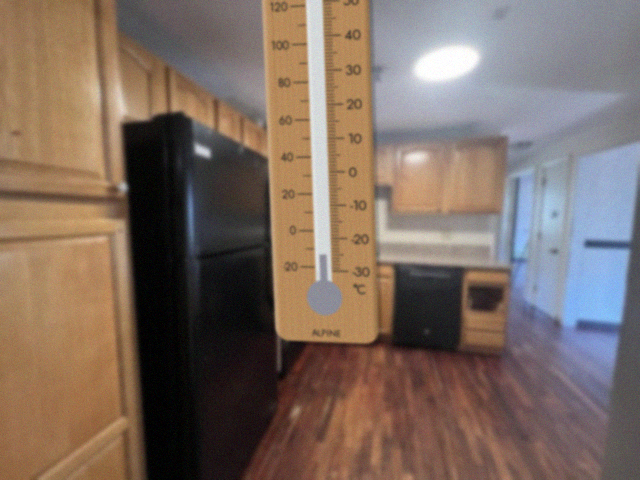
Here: **-25** °C
